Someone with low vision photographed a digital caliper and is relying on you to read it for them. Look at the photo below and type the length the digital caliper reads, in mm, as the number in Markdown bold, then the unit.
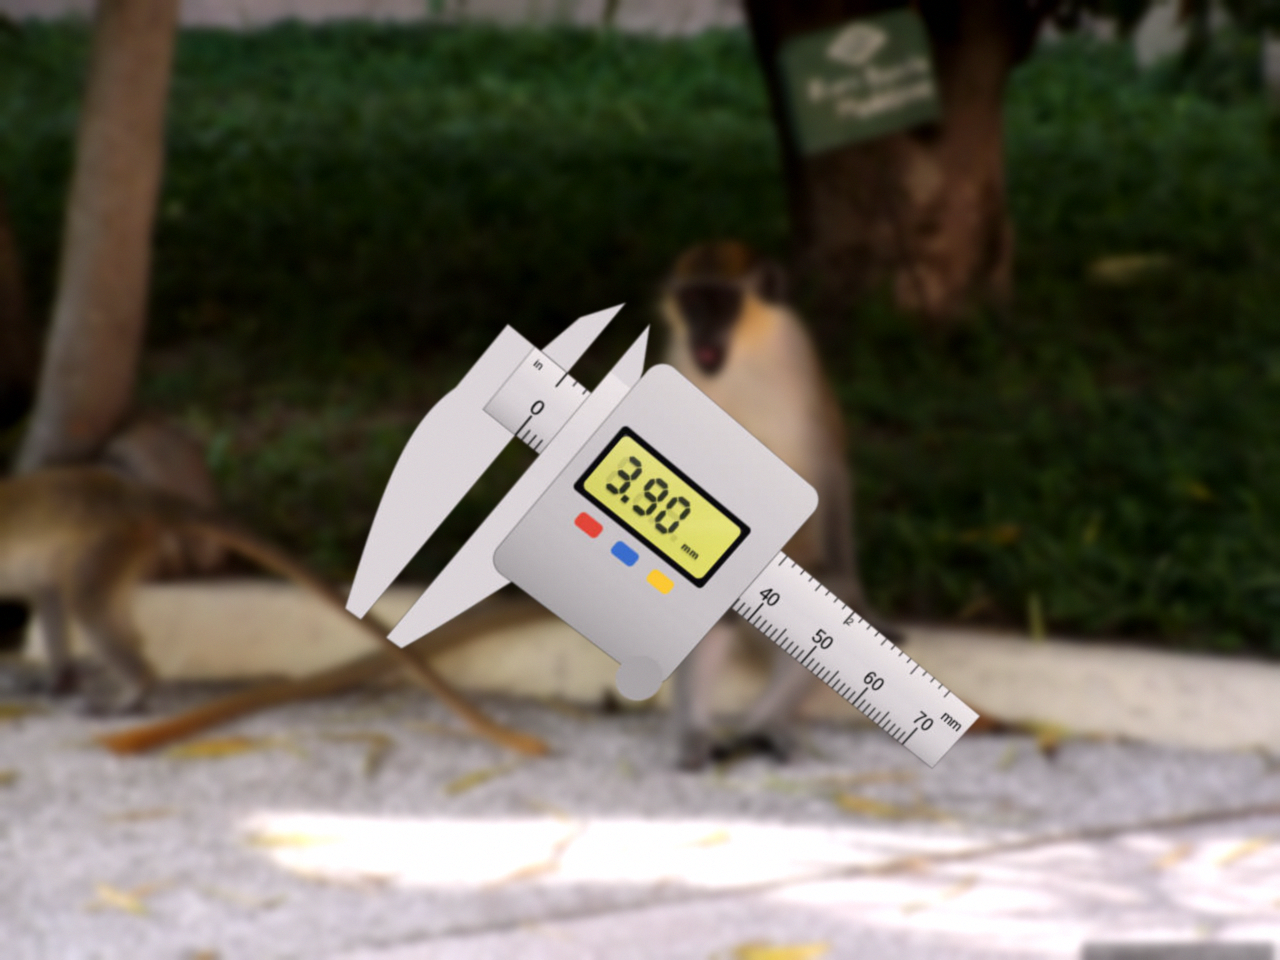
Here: **3.90** mm
